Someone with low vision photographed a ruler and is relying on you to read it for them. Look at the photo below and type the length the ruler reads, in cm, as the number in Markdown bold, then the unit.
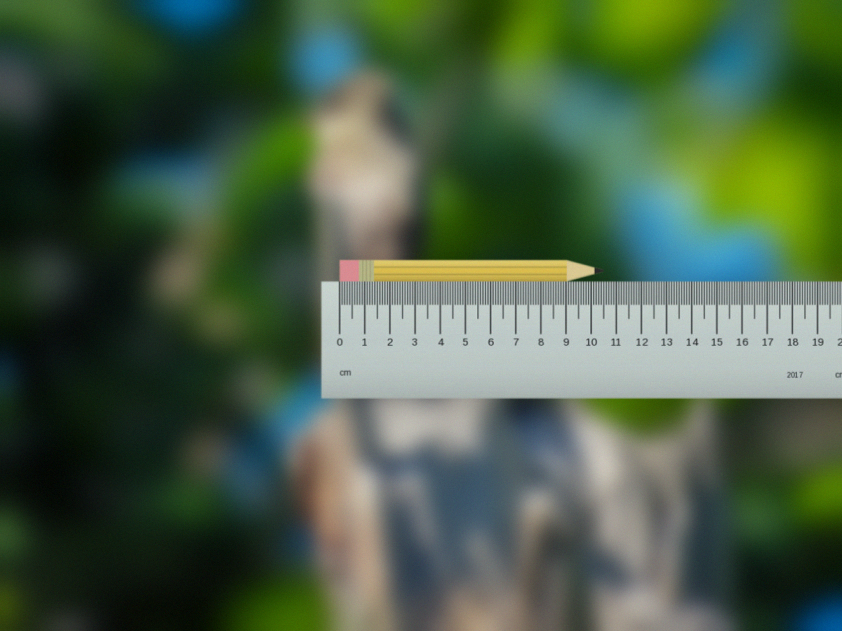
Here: **10.5** cm
